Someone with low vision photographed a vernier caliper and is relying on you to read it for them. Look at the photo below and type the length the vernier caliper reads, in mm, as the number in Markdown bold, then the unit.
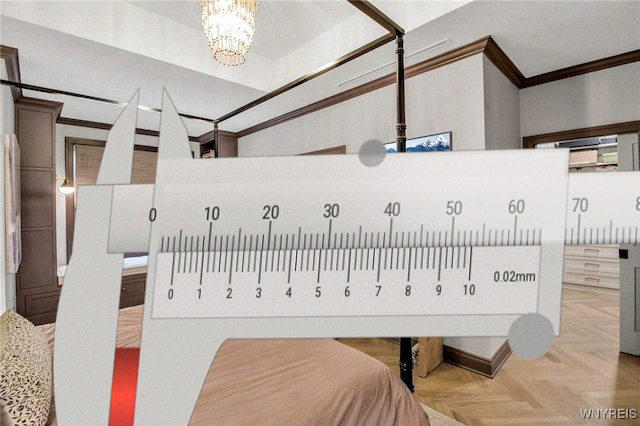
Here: **4.2** mm
